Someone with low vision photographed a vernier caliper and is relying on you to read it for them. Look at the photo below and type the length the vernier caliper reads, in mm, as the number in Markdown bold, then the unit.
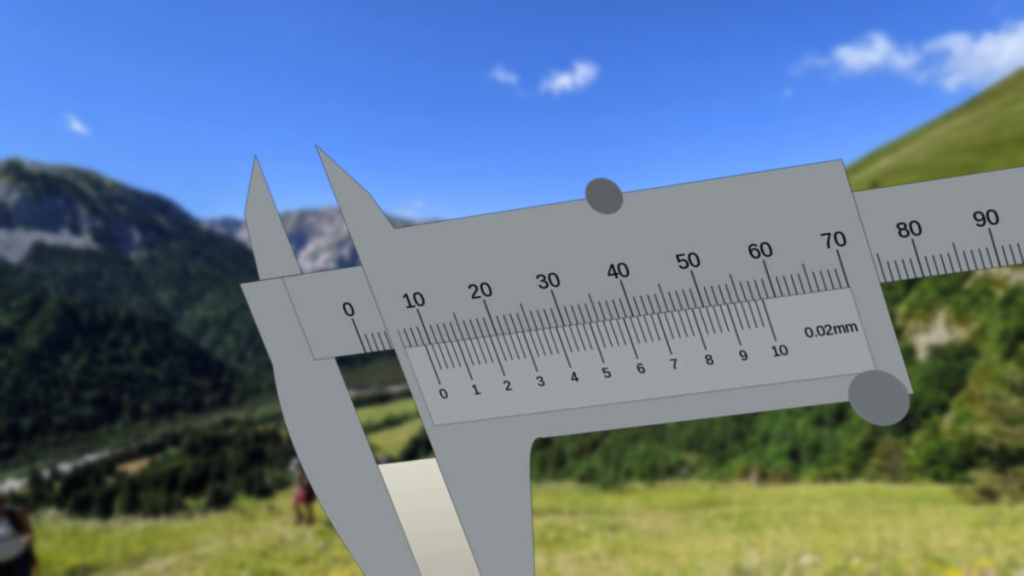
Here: **9.2** mm
